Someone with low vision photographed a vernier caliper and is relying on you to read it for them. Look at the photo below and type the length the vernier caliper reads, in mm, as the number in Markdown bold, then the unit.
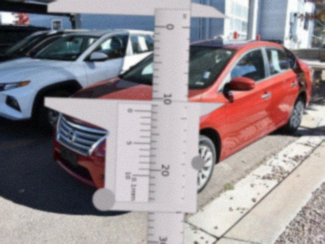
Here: **11.8** mm
